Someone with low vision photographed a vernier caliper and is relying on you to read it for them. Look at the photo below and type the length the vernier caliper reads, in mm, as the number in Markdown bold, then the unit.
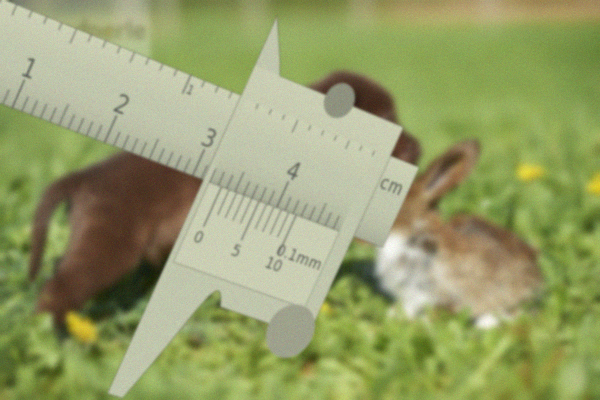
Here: **33.4** mm
